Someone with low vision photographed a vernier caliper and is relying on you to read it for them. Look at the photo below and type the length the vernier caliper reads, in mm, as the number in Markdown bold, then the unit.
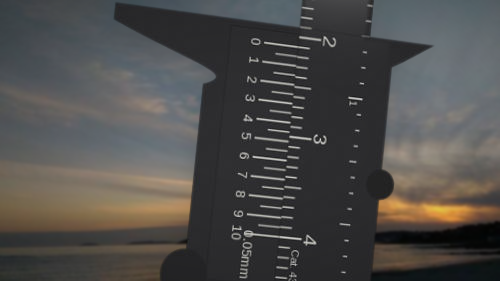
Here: **21.0** mm
